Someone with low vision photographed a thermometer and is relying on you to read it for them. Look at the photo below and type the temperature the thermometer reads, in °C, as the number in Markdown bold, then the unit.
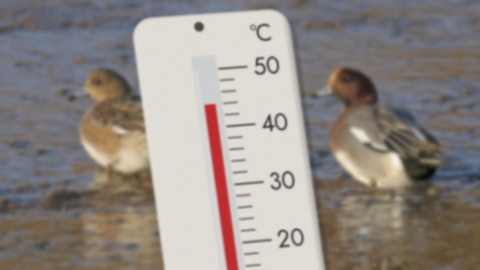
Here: **44** °C
